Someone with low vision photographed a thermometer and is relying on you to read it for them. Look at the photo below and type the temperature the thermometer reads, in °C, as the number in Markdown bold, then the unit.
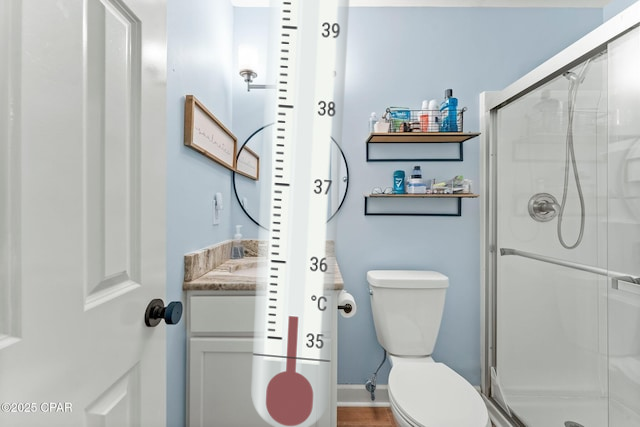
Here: **35.3** °C
